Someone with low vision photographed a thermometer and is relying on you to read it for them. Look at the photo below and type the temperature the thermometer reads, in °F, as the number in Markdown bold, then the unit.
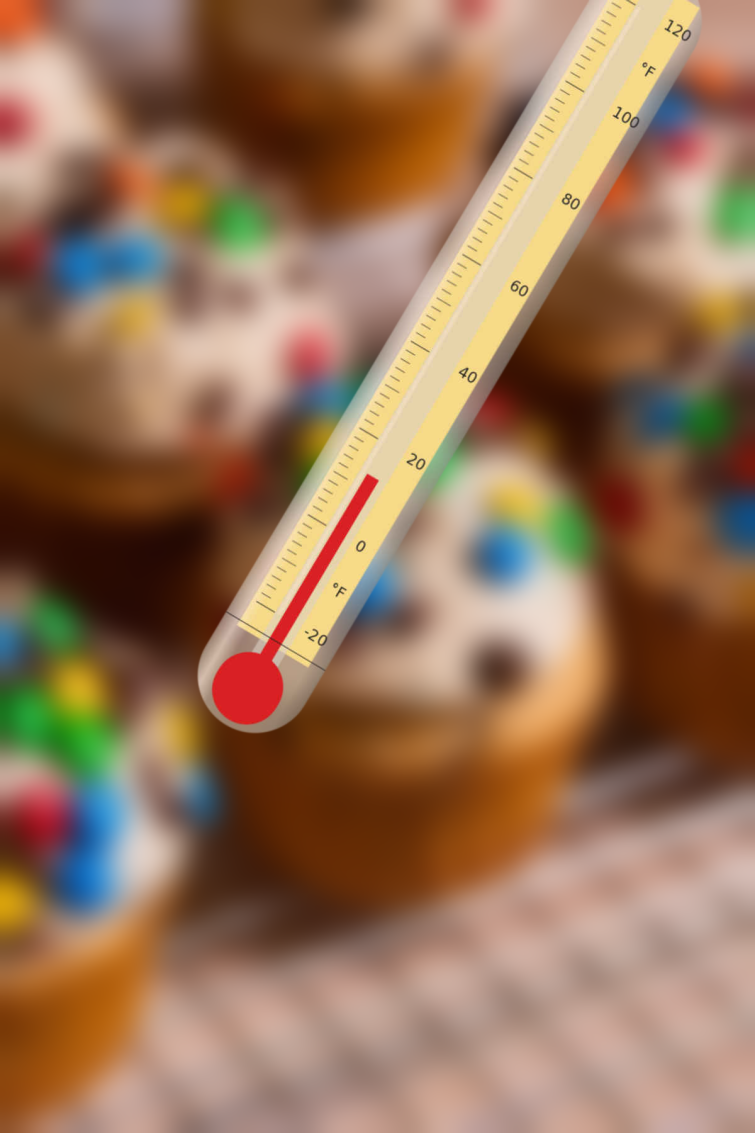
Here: **13** °F
